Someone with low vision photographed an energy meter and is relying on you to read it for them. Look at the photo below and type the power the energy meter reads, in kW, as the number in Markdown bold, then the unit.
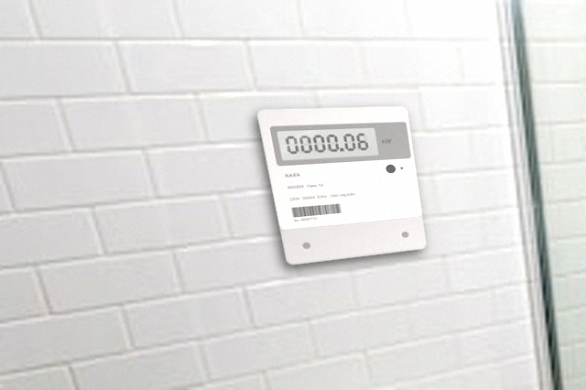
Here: **0.06** kW
